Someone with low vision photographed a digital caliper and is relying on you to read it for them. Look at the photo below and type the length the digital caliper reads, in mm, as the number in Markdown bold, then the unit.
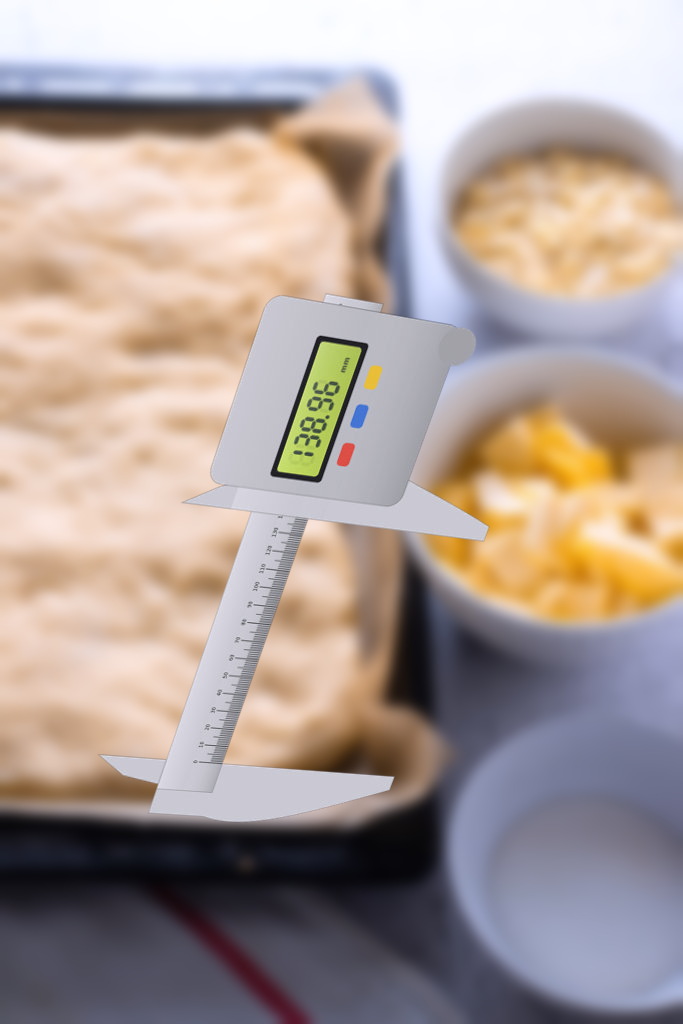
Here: **138.96** mm
